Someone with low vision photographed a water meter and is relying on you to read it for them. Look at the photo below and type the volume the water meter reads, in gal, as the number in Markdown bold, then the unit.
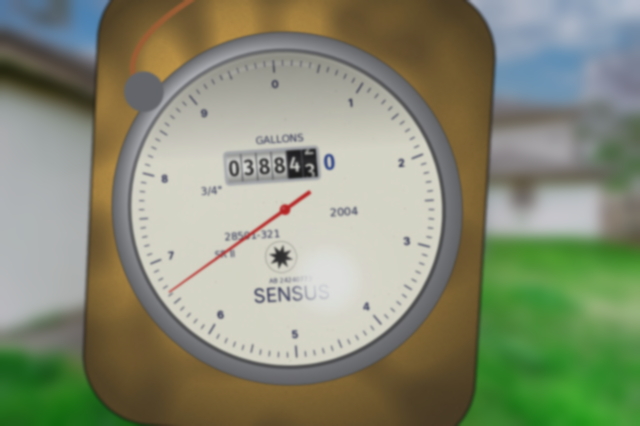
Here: **388426.6** gal
